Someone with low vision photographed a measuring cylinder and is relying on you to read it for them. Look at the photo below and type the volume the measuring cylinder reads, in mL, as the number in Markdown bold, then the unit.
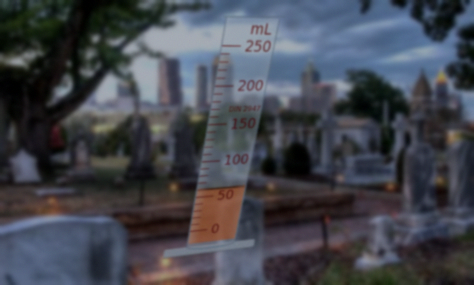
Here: **60** mL
